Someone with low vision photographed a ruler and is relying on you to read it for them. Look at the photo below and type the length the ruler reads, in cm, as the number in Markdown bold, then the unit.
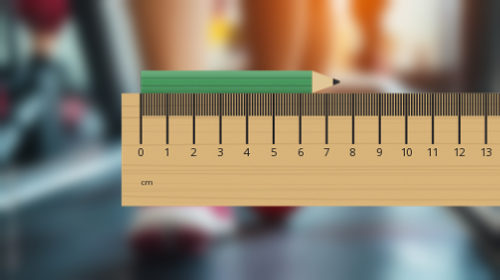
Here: **7.5** cm
